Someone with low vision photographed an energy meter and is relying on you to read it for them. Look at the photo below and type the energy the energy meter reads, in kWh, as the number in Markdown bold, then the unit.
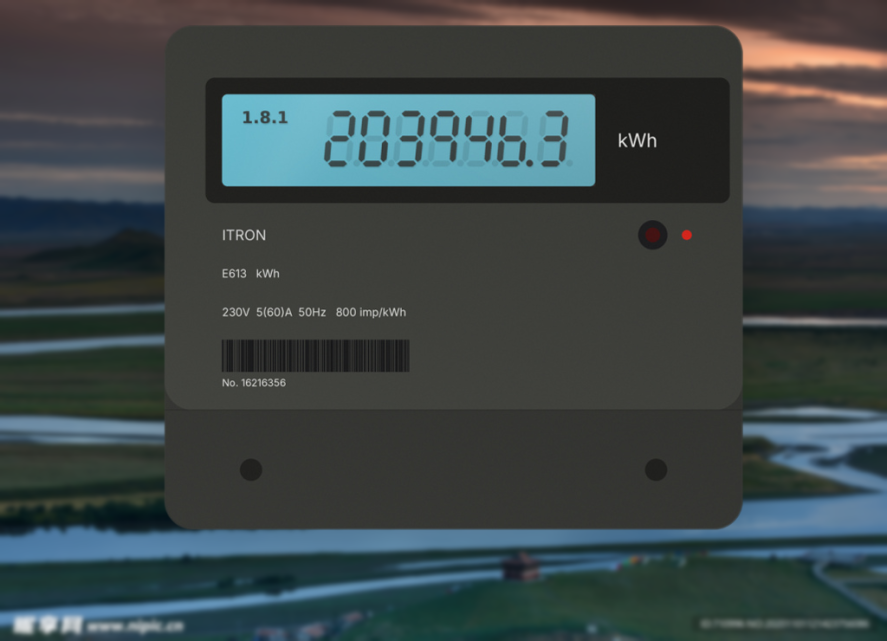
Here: **203946.3** kWh
